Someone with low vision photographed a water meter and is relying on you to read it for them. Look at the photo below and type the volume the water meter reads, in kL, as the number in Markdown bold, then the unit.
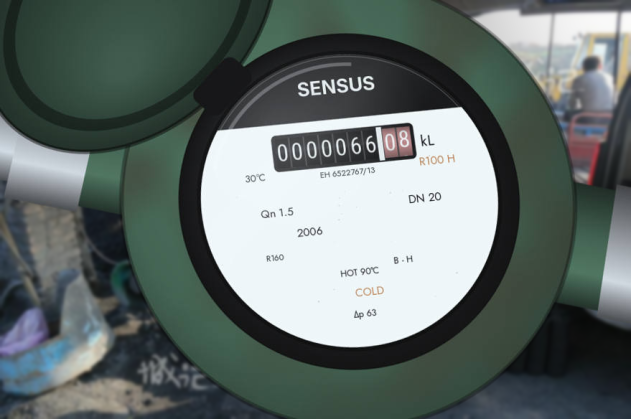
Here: **66.08** kL
